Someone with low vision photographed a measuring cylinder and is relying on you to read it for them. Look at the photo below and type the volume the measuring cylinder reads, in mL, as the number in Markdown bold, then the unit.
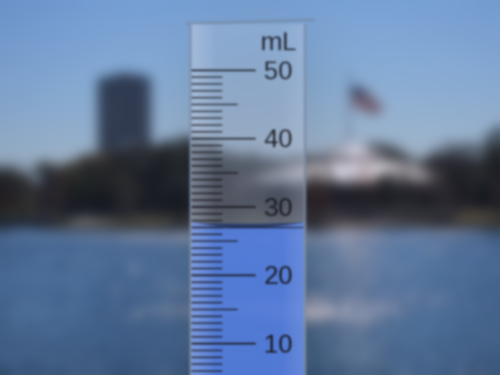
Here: **27** mL
